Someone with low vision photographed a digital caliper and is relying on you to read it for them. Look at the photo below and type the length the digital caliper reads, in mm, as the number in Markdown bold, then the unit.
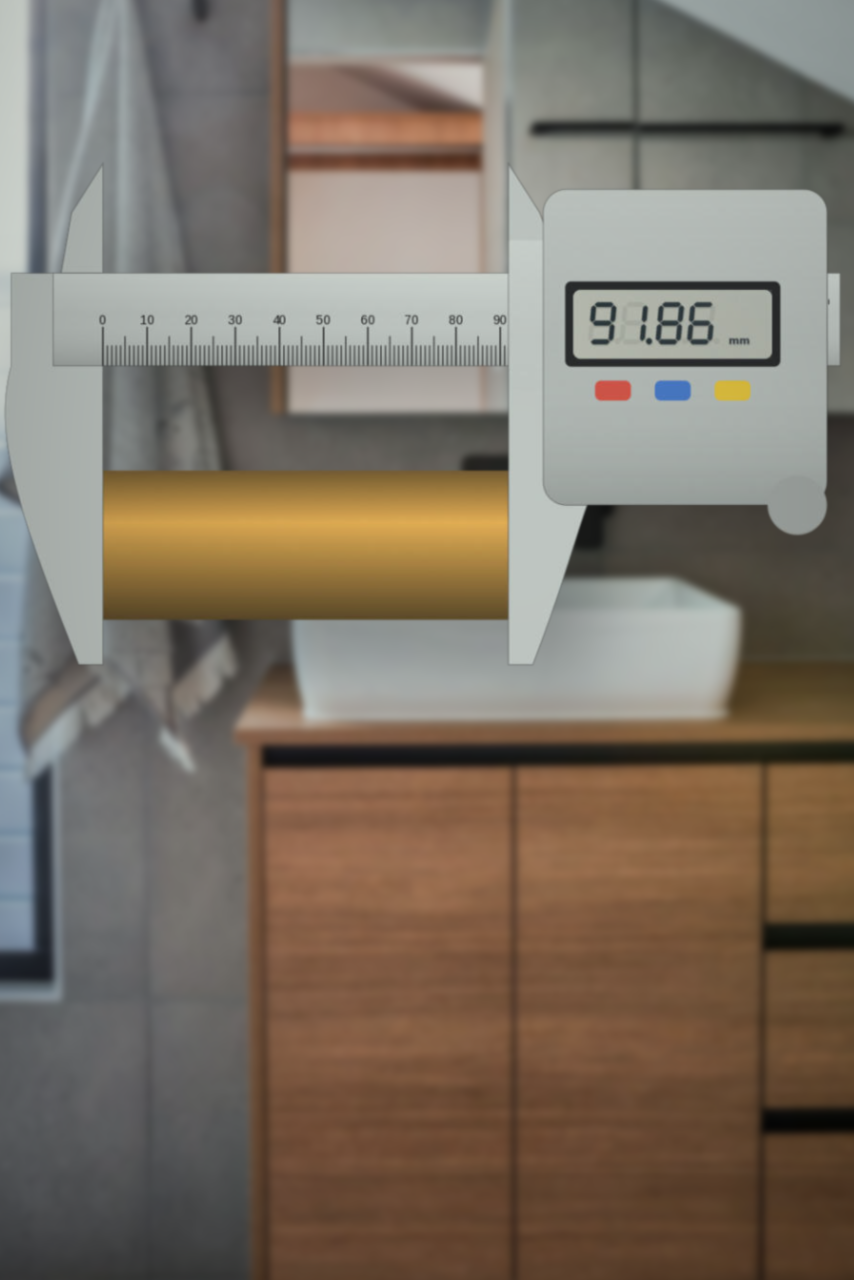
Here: **91.86** mm
